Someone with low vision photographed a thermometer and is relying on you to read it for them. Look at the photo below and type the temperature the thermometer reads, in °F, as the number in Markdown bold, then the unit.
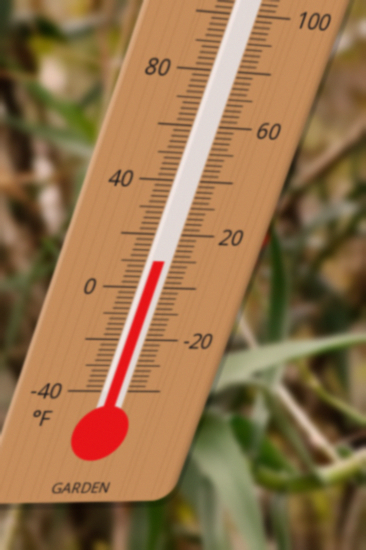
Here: **10** °F
